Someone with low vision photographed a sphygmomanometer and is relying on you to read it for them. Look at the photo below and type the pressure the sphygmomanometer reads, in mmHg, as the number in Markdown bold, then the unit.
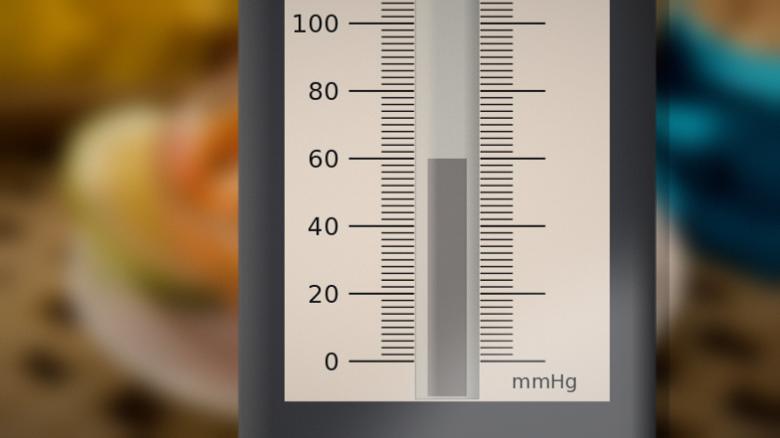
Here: **60** mmHg
